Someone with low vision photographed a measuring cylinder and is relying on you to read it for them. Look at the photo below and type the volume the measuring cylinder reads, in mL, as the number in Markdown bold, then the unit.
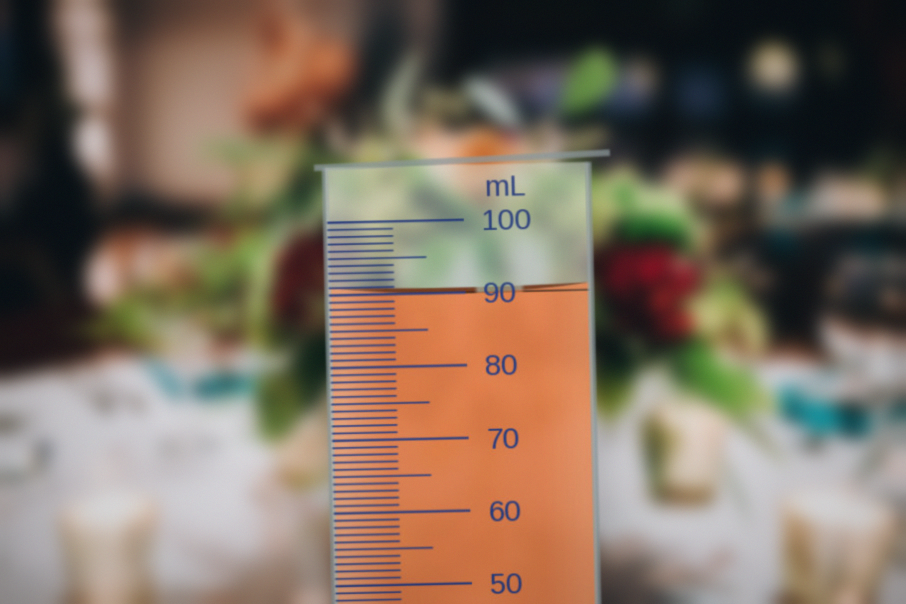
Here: **90** mL
